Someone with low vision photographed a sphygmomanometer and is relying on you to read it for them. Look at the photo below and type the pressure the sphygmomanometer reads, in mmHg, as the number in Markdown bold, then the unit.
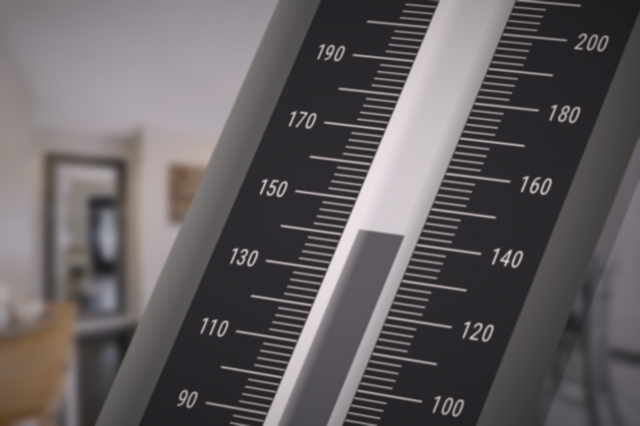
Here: **142** mmHg
